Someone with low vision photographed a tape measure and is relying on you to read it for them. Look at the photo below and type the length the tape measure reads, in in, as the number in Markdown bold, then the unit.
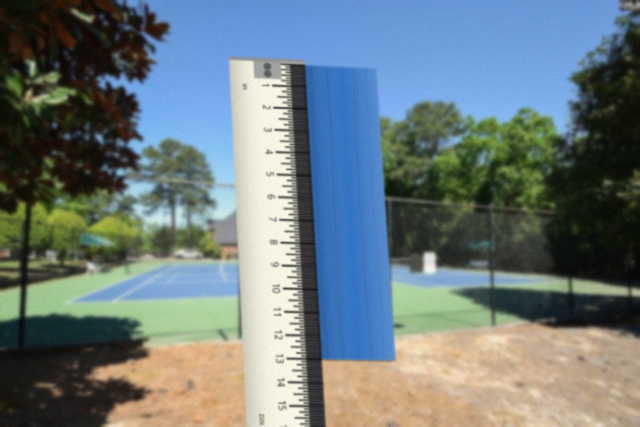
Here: **13** in
